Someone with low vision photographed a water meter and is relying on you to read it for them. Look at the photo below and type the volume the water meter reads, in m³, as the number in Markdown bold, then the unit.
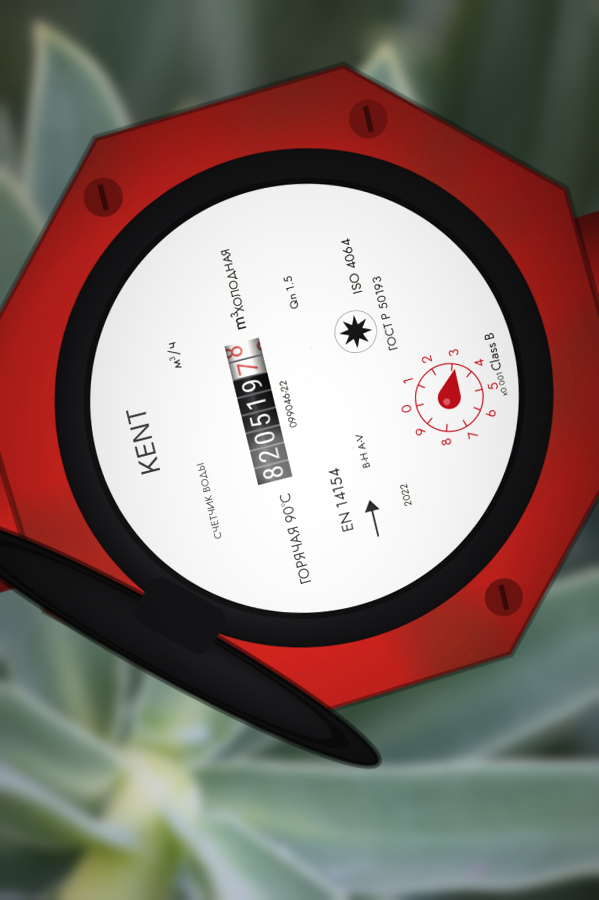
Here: **820519.783** m³
